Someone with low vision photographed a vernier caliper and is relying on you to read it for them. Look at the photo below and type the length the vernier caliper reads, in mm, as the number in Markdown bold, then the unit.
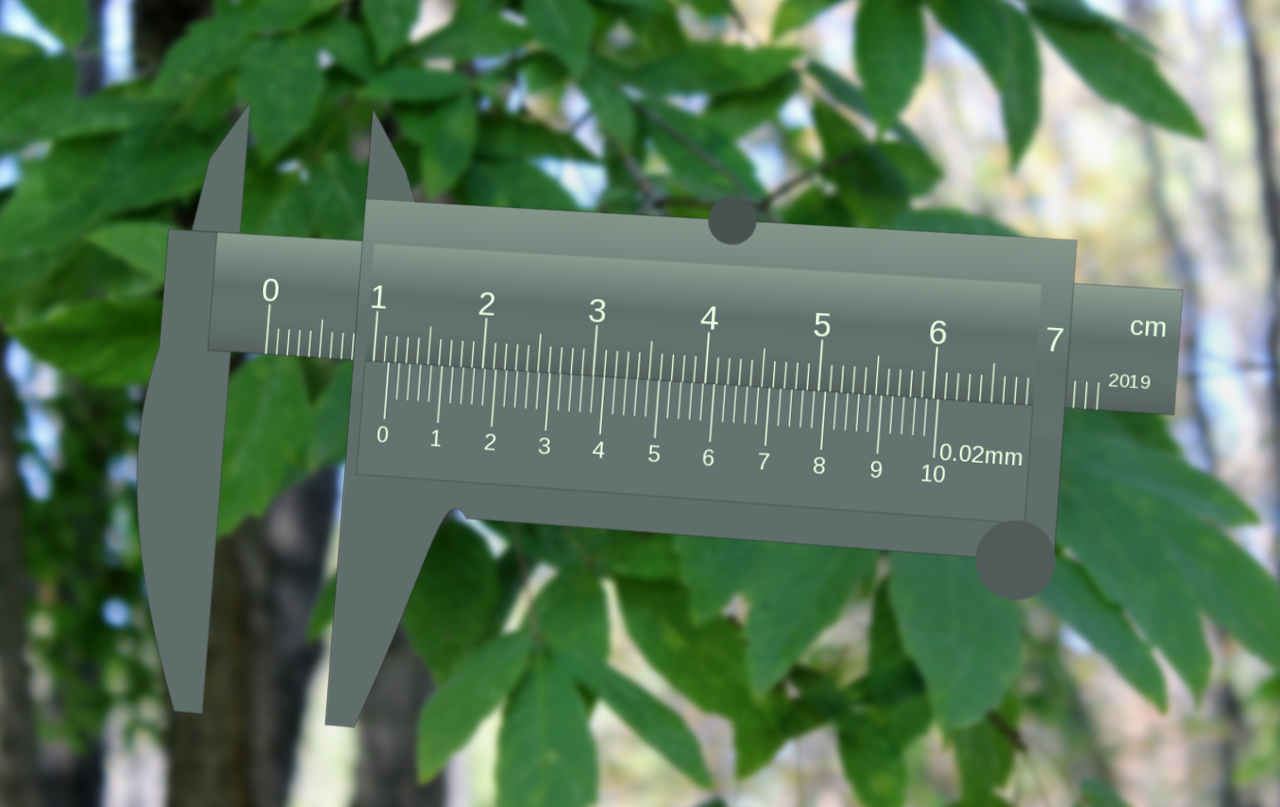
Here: **11.4** mm
